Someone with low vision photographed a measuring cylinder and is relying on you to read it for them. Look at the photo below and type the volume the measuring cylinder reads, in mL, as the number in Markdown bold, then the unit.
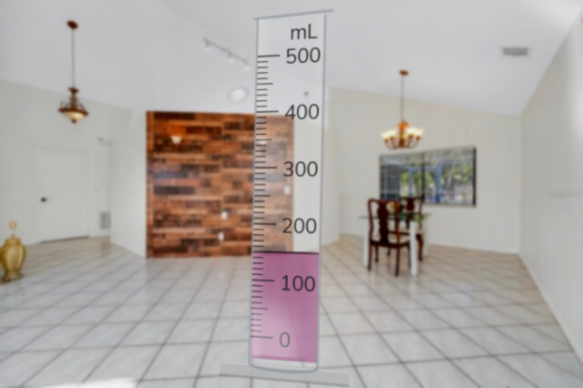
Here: **150** mL
